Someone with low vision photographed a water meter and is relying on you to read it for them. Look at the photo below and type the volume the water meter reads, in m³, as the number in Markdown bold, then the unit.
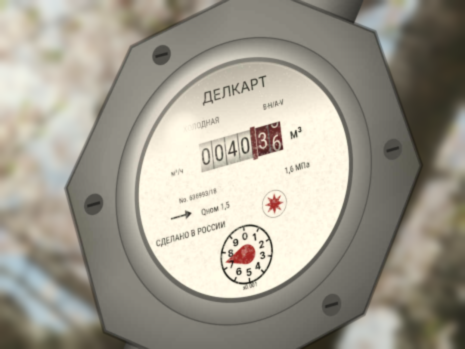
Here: **40.357** m³
